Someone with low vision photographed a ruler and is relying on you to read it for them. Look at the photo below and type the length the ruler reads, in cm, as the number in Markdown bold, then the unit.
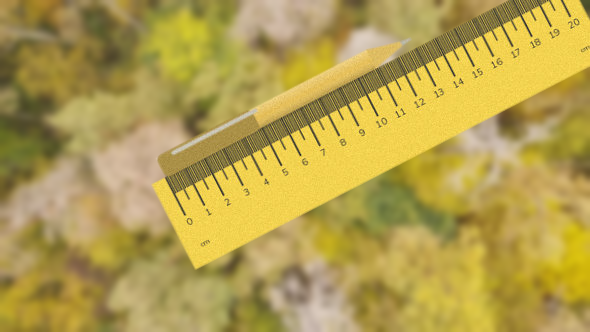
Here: **13** cm
